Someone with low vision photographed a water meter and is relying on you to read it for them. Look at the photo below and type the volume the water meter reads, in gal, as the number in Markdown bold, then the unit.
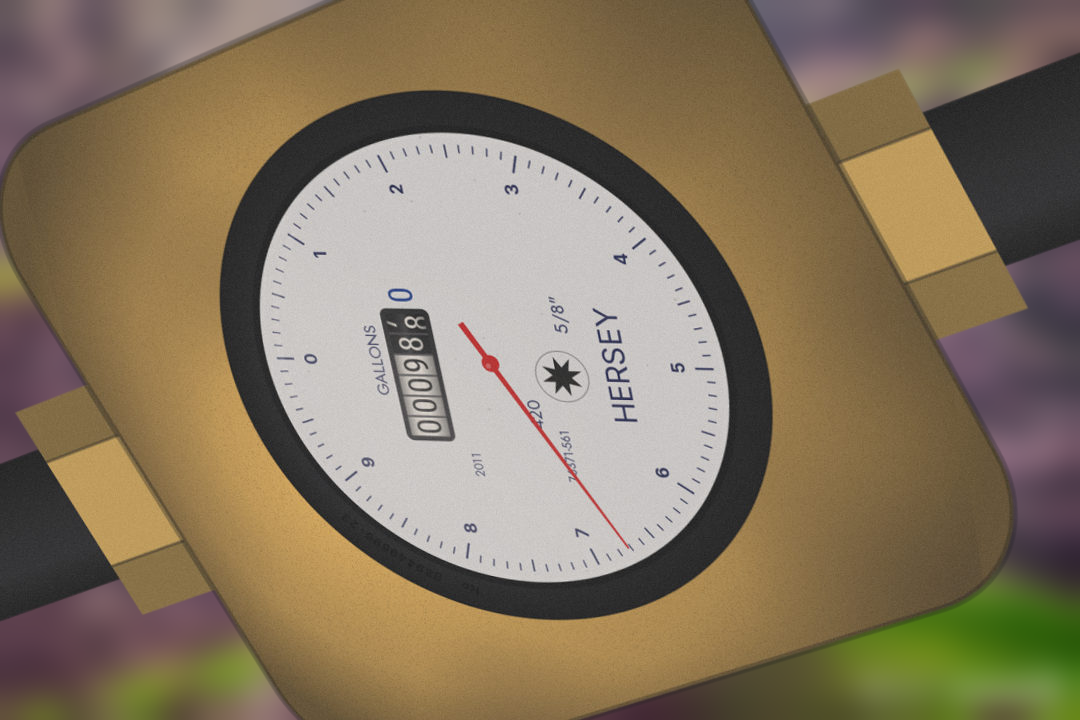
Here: **9876.7** gal
